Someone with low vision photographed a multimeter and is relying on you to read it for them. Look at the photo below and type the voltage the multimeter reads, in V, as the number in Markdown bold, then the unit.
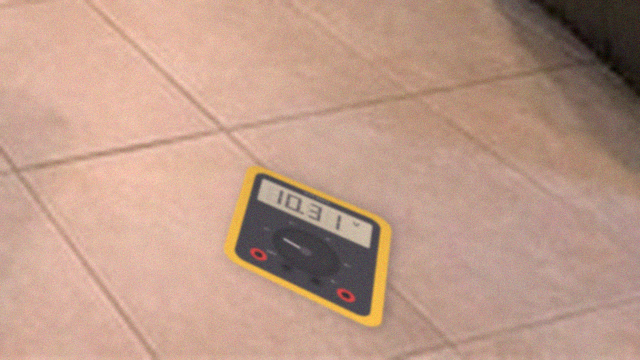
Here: **10.31** V
